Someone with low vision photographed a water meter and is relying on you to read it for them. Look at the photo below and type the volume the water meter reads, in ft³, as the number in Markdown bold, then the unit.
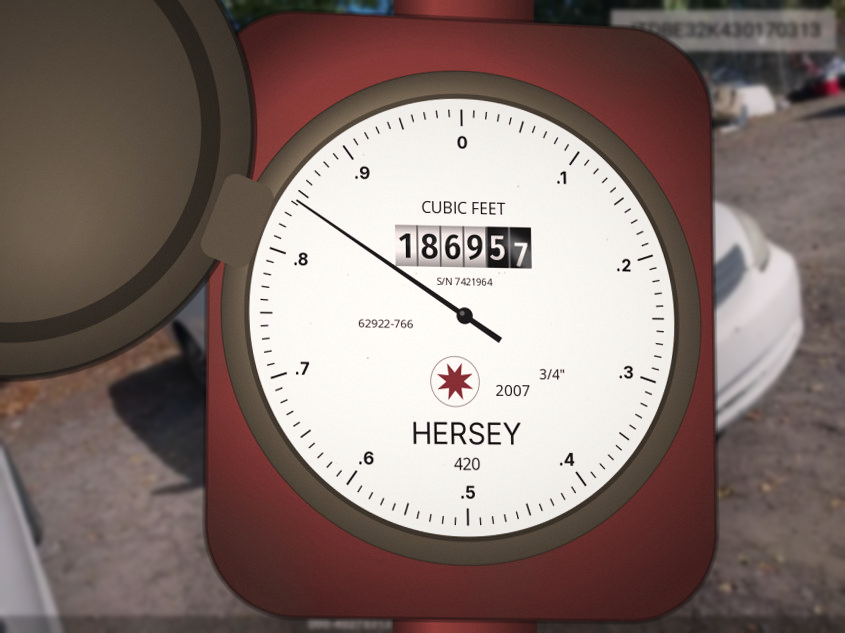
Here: **186956.84** ft³
